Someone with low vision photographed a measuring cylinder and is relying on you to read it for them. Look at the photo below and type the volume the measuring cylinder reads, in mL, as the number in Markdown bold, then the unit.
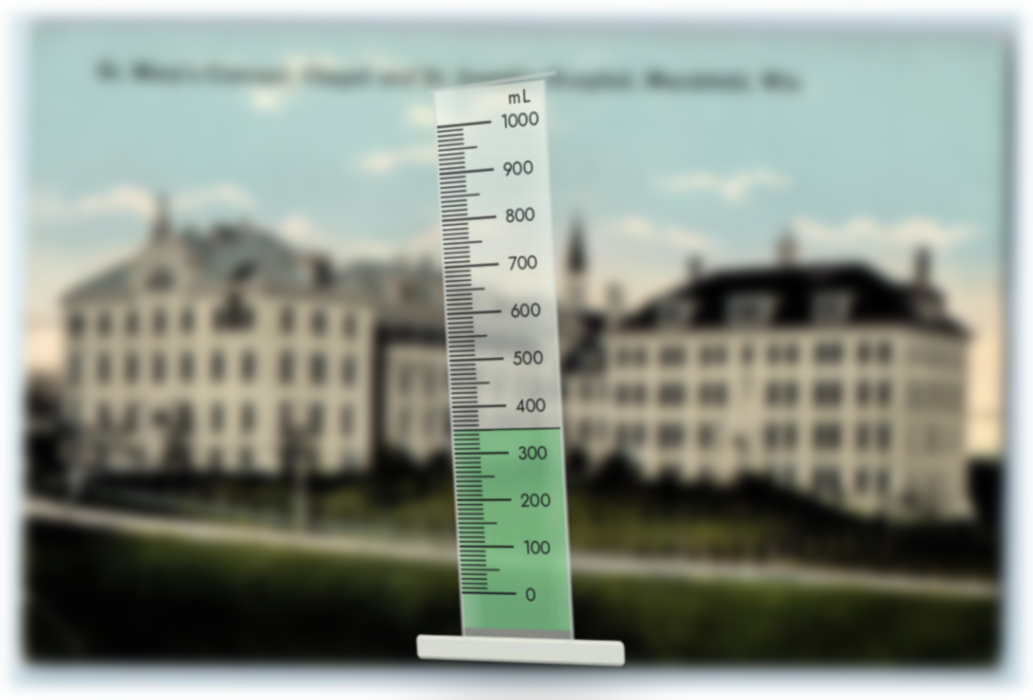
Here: **350** mL
